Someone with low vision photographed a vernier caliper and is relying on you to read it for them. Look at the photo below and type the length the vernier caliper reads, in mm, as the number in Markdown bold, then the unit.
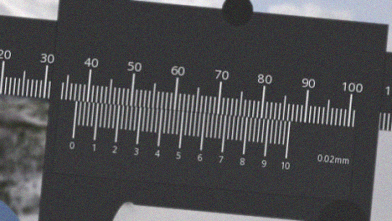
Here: **37.5** mm
